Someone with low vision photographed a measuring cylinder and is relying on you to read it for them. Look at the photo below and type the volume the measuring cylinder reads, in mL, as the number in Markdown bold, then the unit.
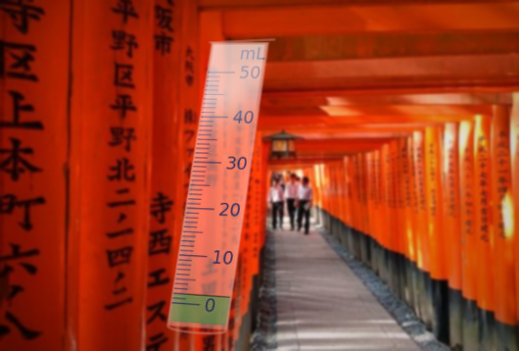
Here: **2** mL
